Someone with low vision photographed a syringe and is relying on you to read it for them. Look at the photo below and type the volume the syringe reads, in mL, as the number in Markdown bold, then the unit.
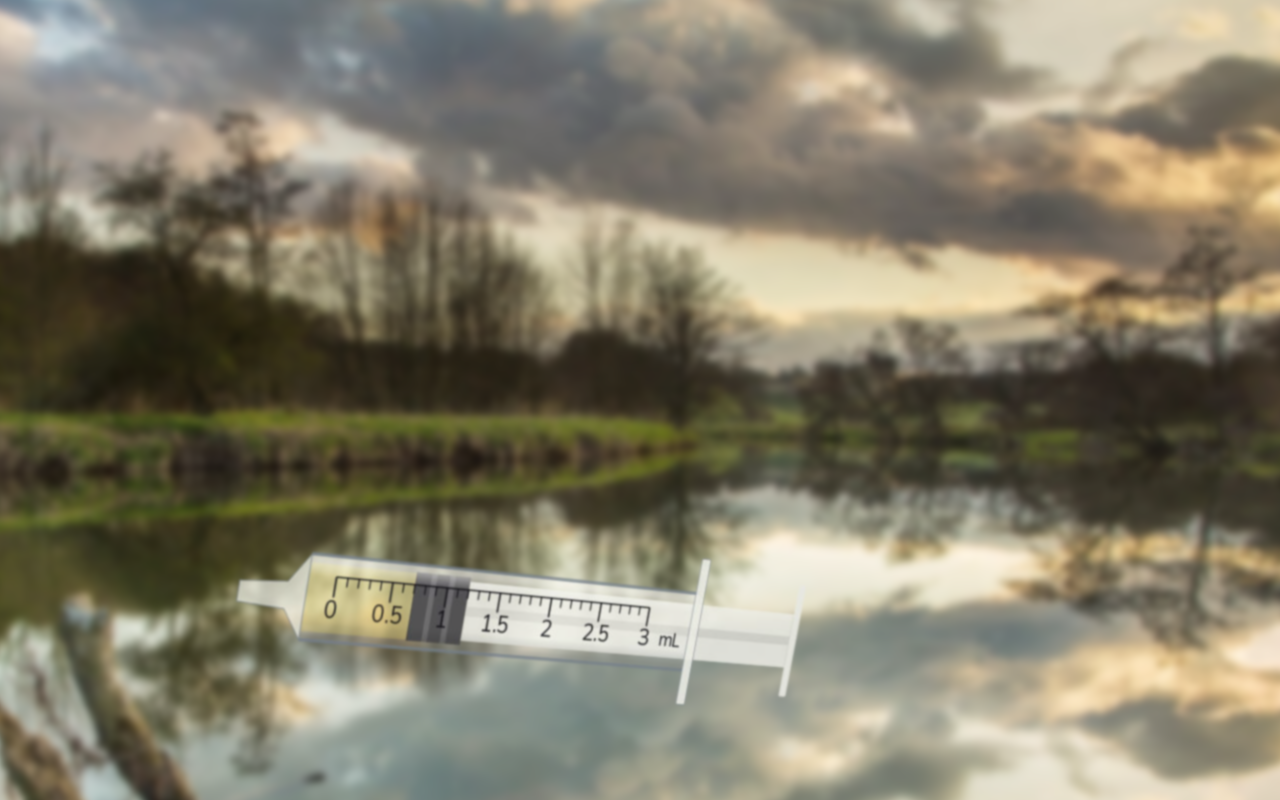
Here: **0.7** mL
